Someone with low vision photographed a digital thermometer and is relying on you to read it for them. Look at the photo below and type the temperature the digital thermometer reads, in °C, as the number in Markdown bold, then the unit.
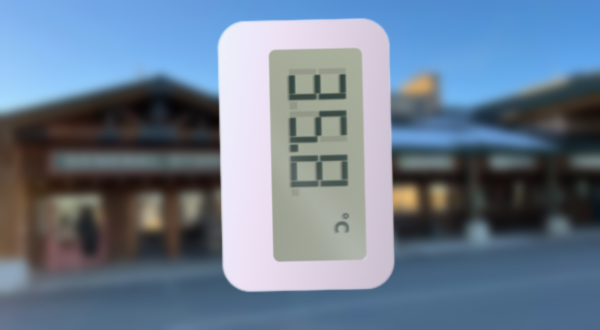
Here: **35.8** °C
